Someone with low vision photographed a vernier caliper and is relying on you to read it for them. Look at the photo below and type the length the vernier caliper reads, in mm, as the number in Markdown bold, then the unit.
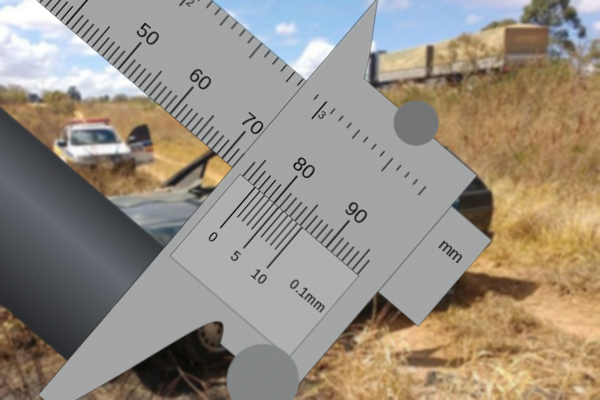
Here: **76.4** mm
